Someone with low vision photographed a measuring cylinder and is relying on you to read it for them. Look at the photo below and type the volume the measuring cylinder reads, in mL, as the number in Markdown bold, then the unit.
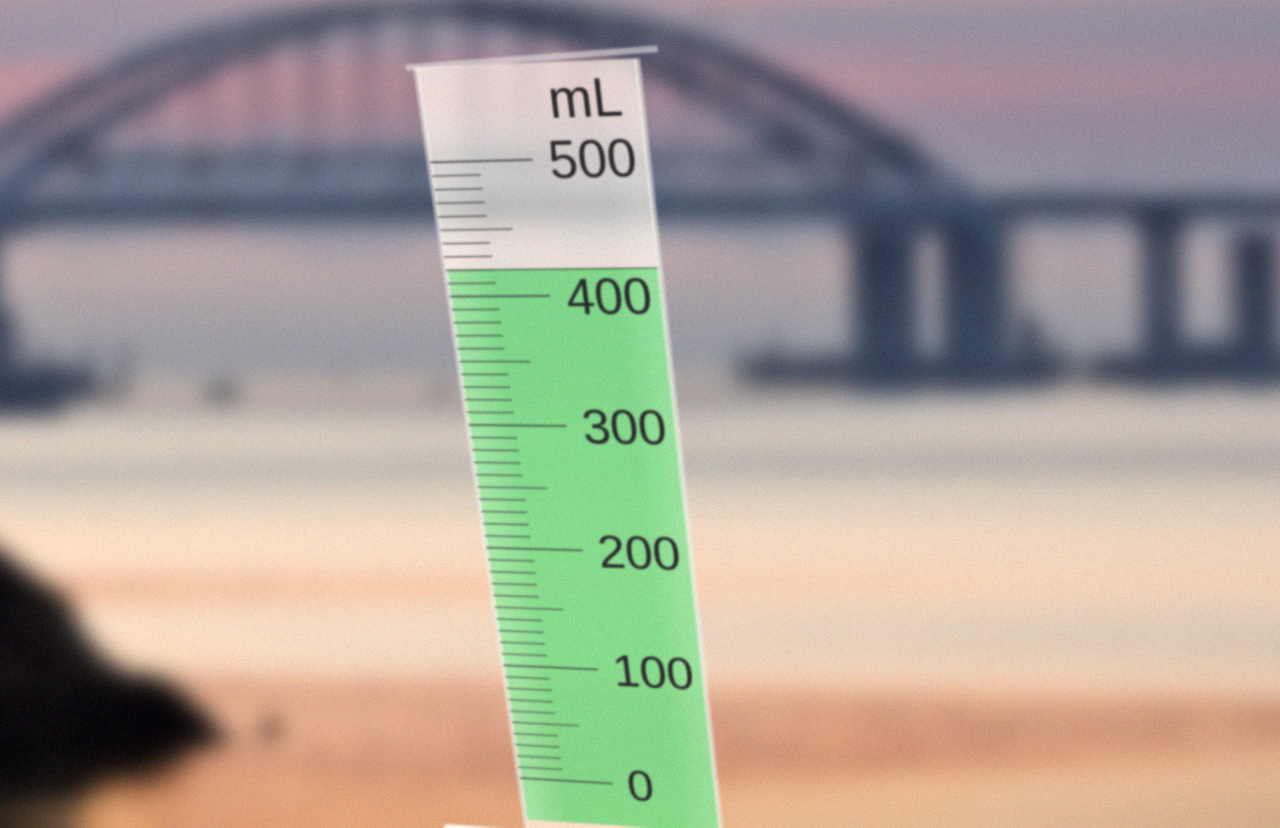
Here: **420** mL
